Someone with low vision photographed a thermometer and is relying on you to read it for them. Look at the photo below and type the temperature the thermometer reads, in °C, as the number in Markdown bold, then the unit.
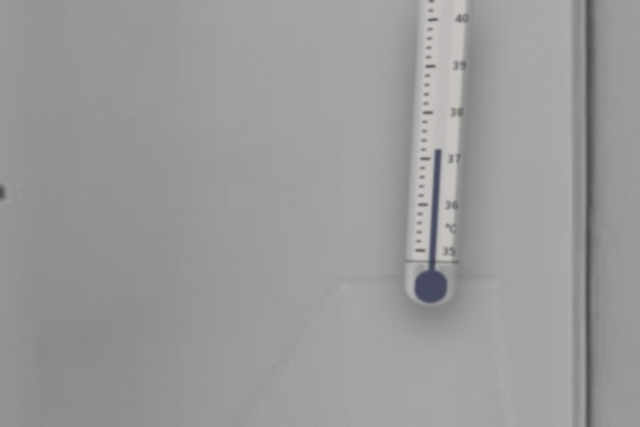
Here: **37.2** °C
